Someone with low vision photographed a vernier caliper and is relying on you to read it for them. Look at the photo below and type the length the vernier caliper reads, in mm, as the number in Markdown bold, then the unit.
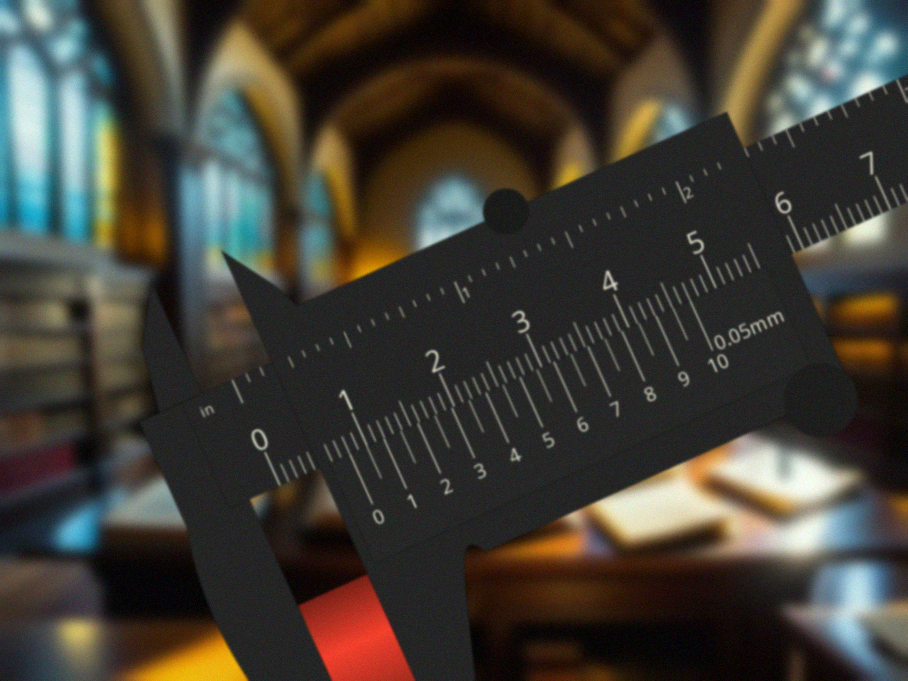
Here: **8.0** mm
